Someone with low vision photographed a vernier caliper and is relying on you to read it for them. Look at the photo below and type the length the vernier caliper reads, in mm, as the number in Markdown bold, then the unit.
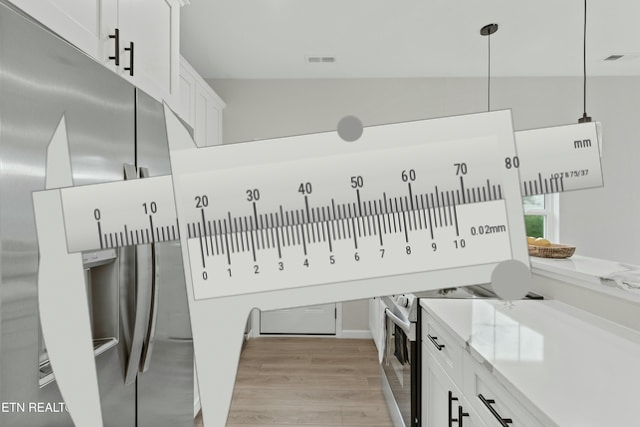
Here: **19.0** mm
